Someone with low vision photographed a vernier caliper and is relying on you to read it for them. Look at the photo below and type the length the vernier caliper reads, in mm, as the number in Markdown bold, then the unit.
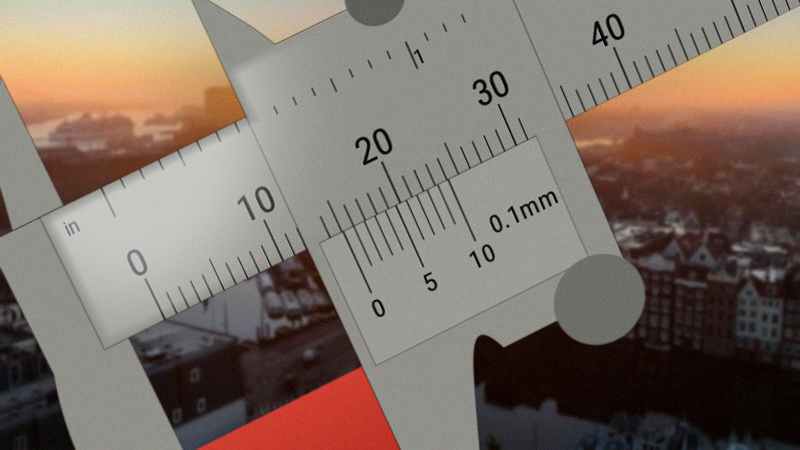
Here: **15.1** mm
